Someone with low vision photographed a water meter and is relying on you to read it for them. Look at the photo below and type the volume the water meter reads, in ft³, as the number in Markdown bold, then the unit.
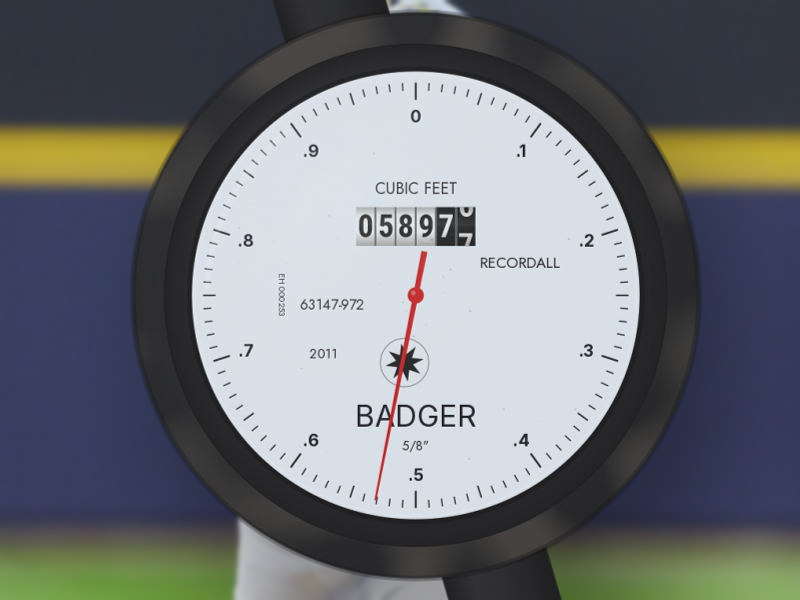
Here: **58976.53** ft³
